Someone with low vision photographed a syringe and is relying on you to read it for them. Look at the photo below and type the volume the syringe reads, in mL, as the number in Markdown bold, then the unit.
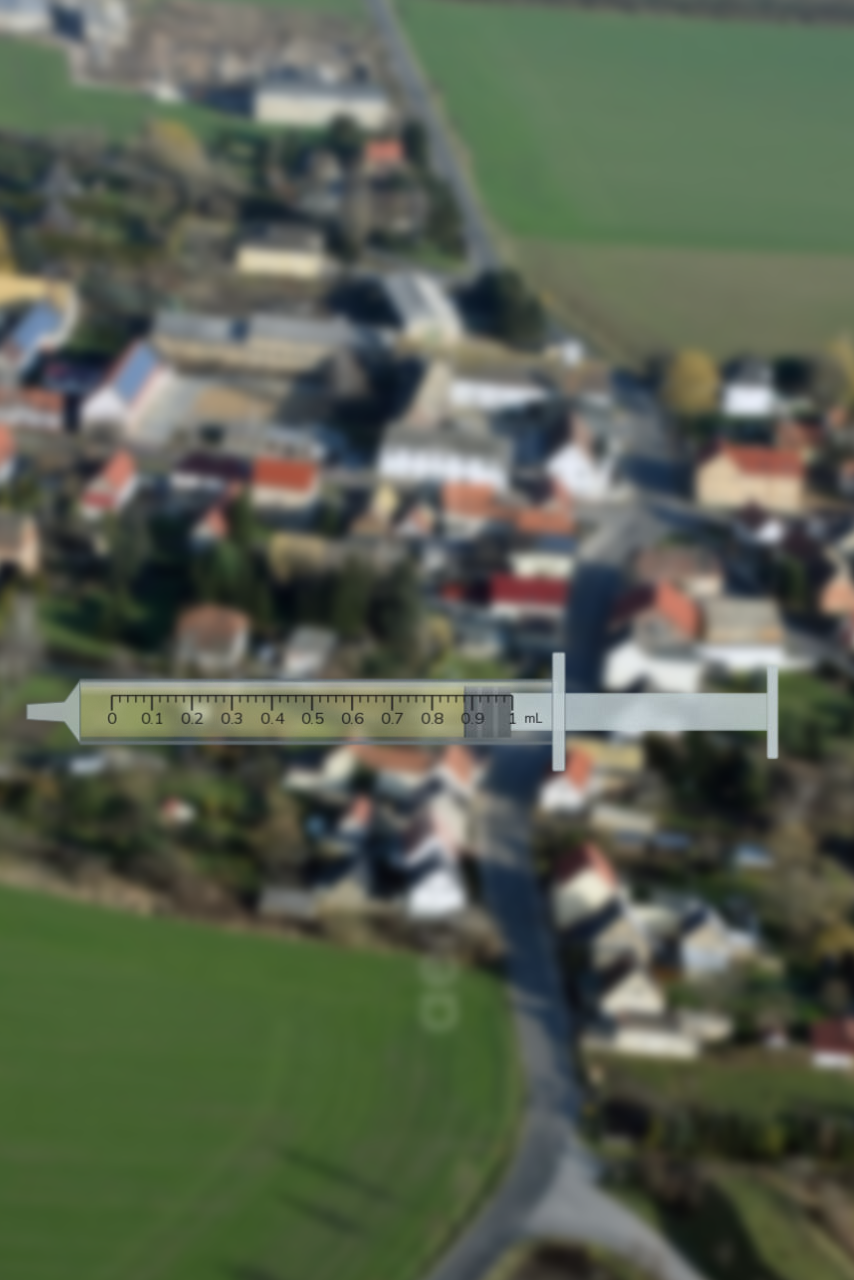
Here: **0.88** mL
